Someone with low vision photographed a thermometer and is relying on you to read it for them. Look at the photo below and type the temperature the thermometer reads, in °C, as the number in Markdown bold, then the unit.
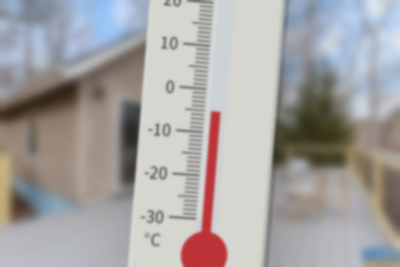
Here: **-5** °C
